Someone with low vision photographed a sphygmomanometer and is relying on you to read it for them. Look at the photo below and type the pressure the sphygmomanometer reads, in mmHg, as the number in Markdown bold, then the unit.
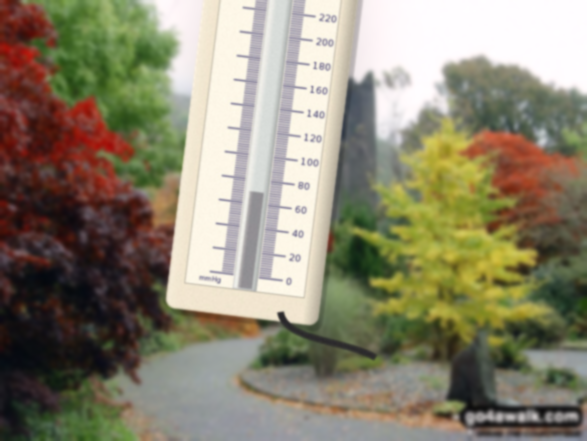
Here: **70** mmHg
